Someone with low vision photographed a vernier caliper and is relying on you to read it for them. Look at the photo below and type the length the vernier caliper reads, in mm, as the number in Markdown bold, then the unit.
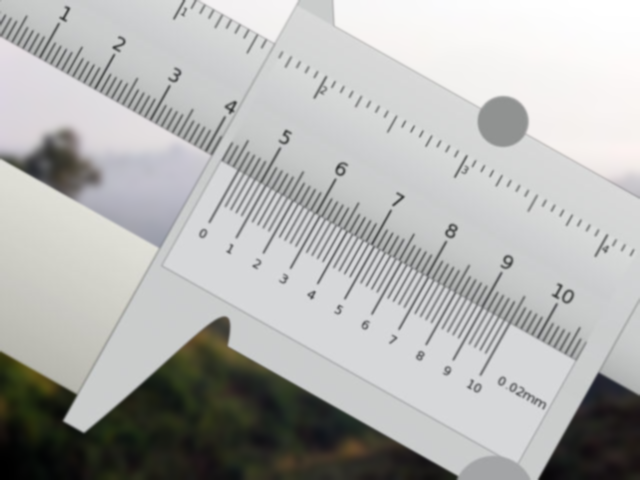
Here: **46.0** mm
